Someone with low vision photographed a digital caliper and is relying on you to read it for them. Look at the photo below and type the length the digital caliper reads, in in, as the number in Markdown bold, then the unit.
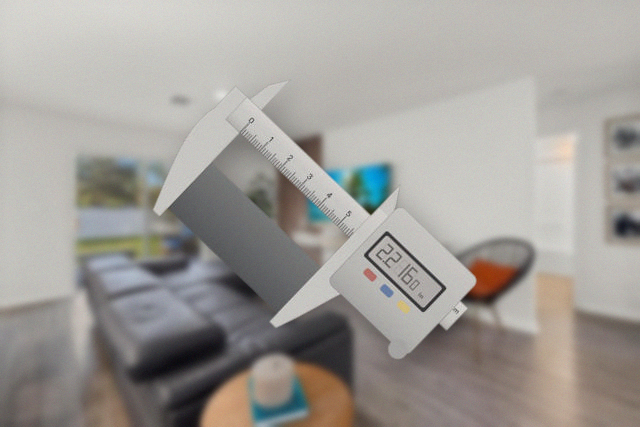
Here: **2.2160** in
